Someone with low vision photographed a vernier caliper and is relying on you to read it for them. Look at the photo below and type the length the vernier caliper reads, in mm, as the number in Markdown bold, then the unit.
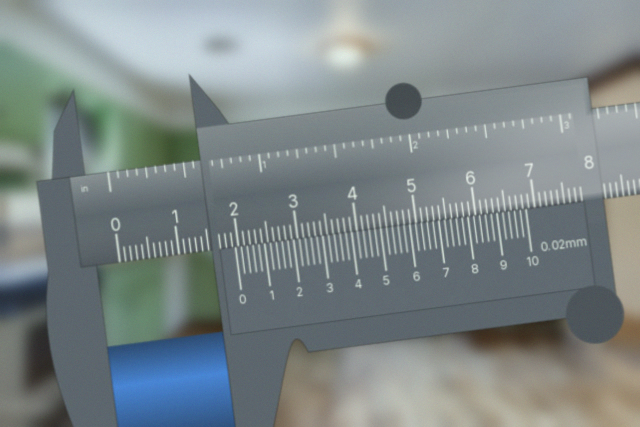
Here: **19.5** mm
